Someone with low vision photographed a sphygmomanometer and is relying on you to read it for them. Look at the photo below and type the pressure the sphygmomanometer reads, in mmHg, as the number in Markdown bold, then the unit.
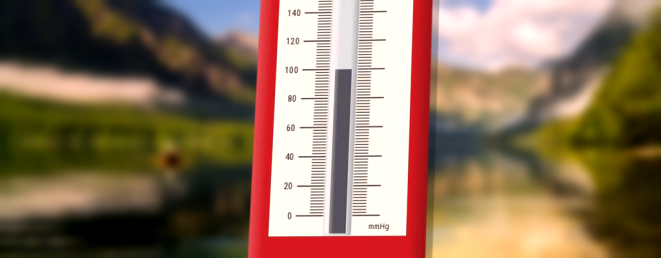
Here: **100** mmHg
